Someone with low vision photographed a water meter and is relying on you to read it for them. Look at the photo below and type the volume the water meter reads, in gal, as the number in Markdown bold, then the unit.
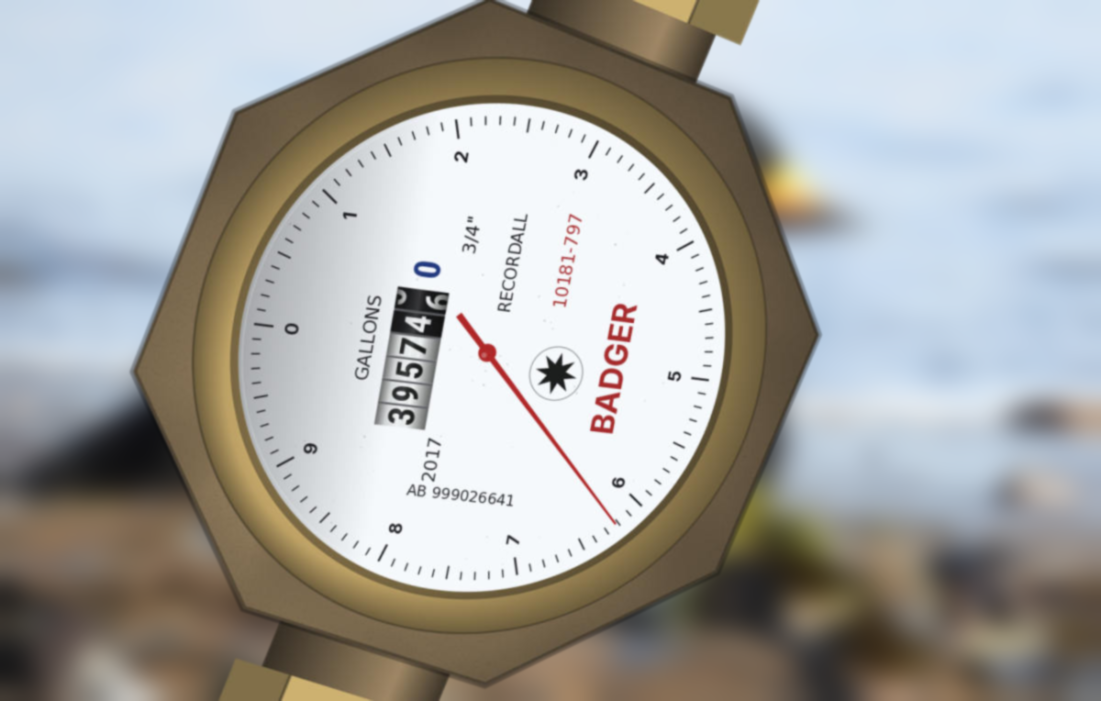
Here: **3957456.2** gal
